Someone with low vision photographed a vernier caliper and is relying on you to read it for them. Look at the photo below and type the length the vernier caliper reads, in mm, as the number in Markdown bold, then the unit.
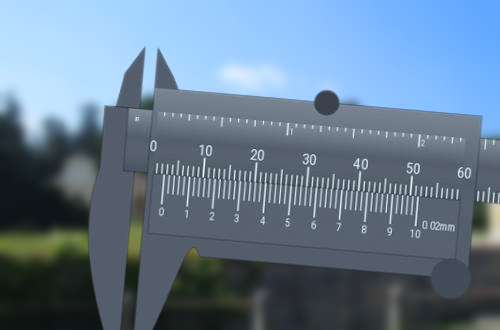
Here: **2.5** mm
